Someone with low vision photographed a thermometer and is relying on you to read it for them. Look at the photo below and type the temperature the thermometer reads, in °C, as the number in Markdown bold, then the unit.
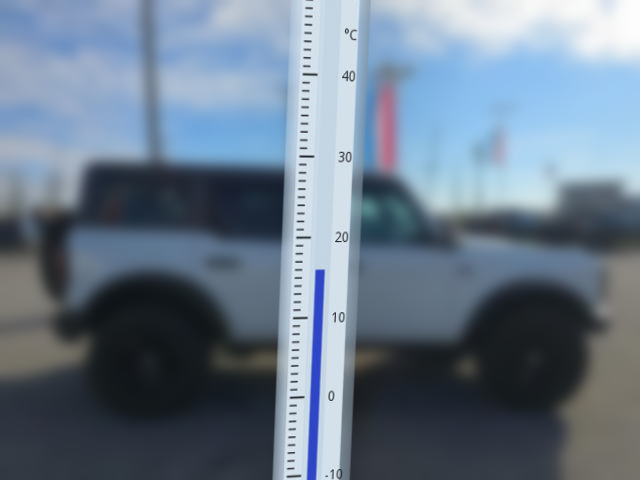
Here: **16** °C
